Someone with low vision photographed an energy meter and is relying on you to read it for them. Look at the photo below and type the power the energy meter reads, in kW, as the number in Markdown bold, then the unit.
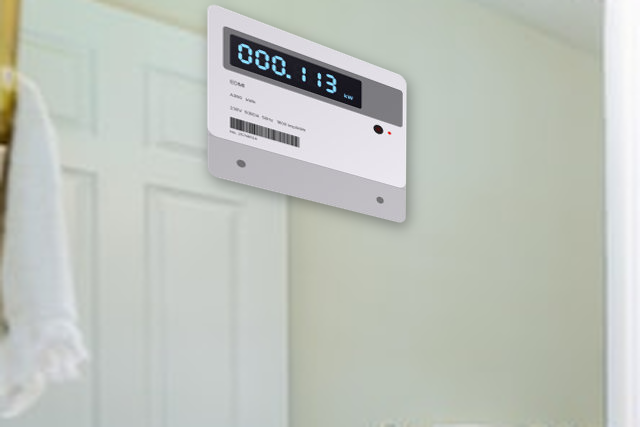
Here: **0.113** kW
